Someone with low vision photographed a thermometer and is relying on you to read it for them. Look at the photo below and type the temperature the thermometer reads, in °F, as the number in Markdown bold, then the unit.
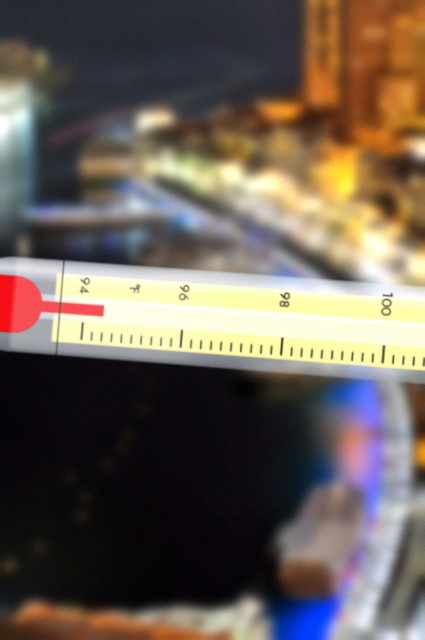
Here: **94.4** °F
